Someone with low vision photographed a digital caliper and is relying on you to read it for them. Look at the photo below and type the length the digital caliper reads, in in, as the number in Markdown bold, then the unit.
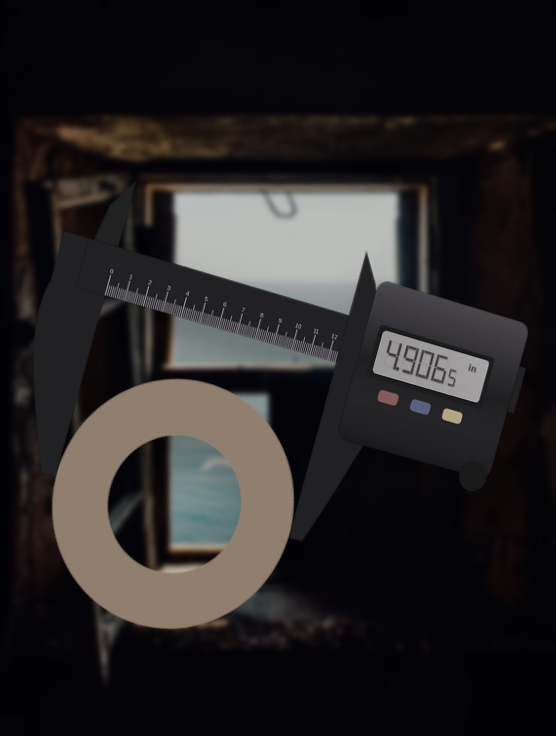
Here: **4.9065** in
